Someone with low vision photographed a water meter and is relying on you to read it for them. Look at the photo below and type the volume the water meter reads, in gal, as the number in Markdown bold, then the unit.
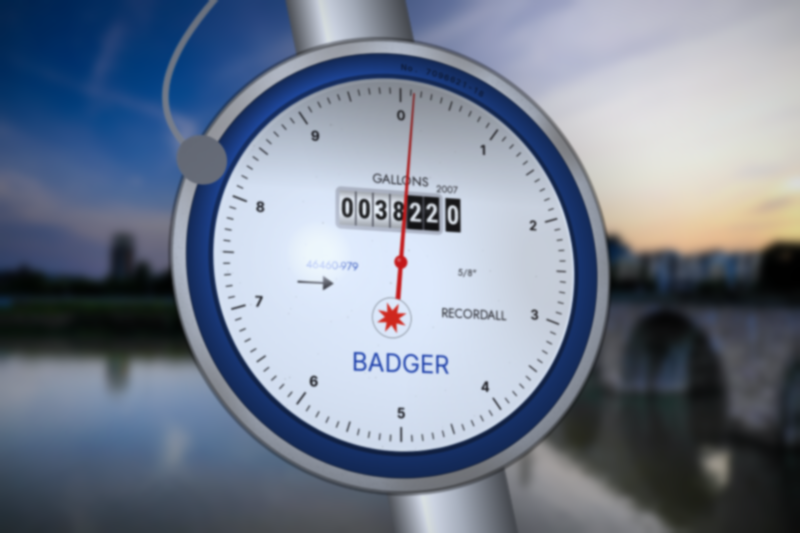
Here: **38220.1** gal
